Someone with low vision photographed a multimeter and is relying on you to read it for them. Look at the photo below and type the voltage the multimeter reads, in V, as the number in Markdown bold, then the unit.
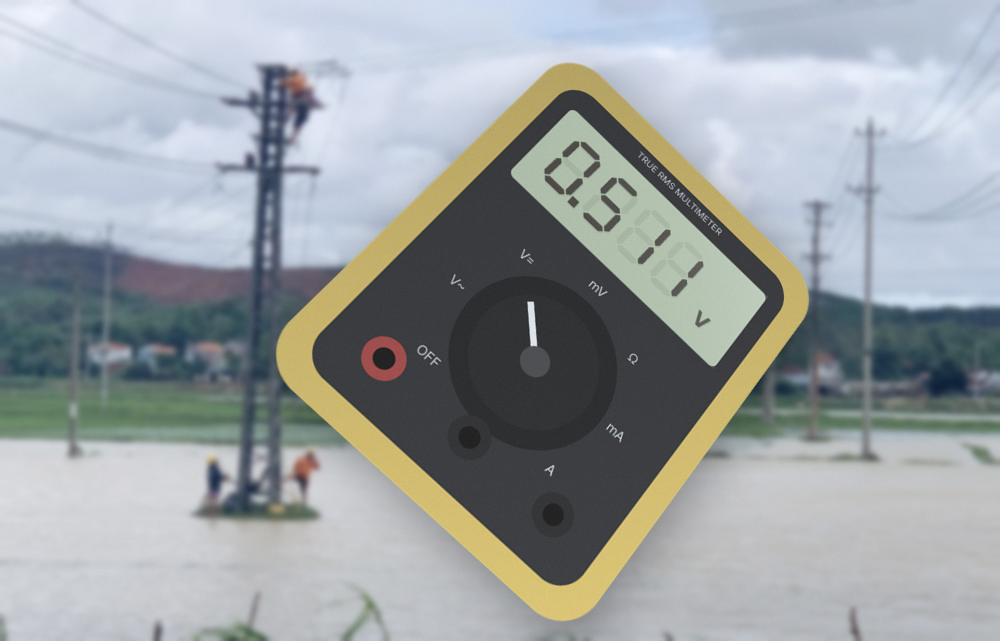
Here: **0.511** V
